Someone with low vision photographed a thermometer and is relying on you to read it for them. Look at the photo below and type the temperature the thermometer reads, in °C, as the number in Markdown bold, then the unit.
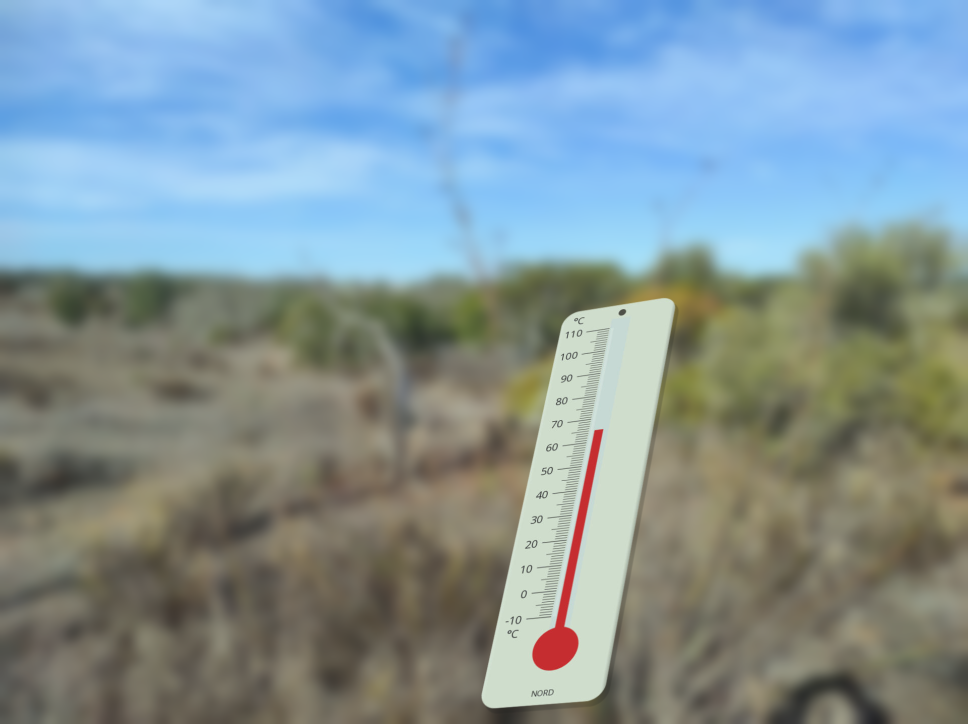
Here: **65** °C
